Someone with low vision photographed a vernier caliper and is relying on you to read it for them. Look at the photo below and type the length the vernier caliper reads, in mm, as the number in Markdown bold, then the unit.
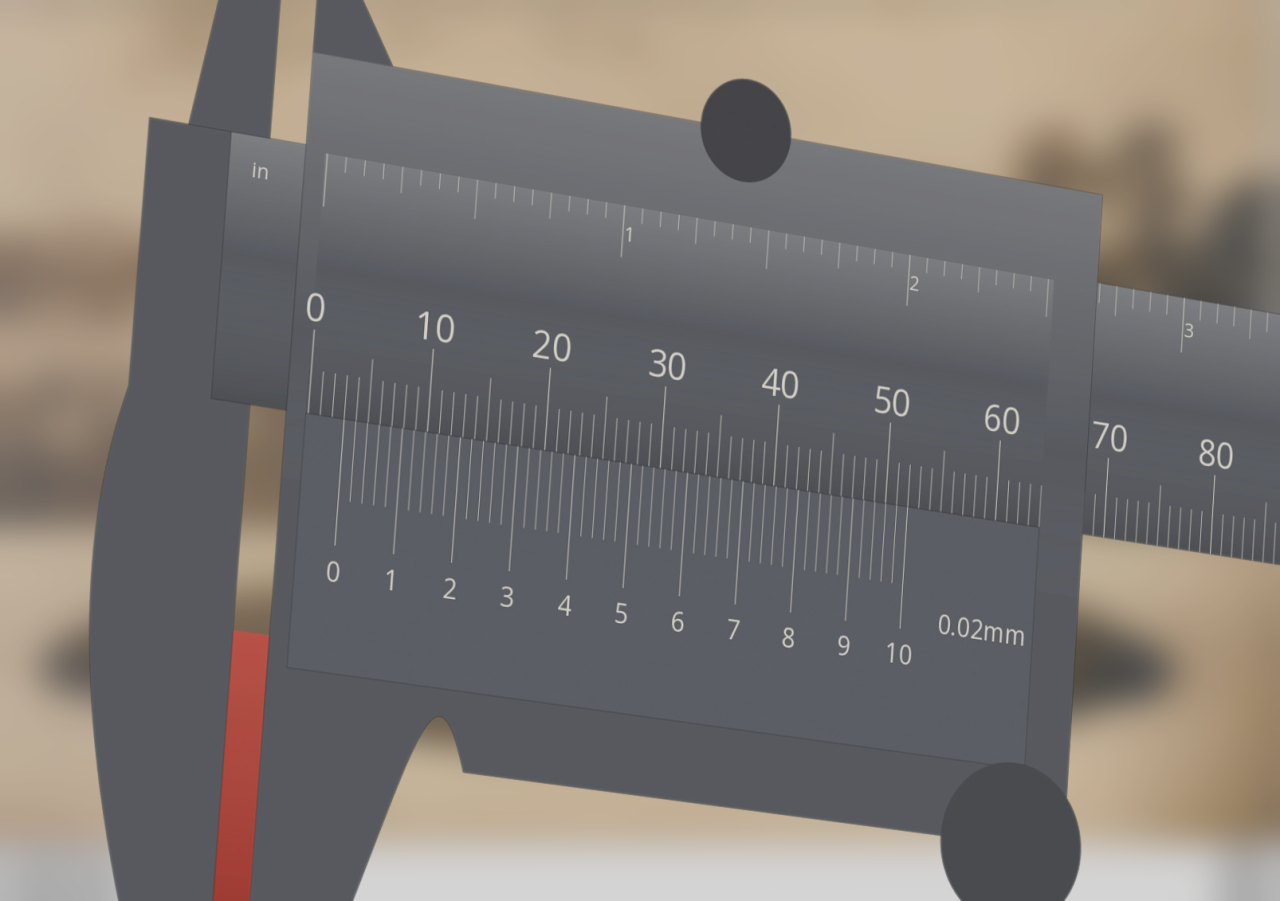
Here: **3.0** mm
